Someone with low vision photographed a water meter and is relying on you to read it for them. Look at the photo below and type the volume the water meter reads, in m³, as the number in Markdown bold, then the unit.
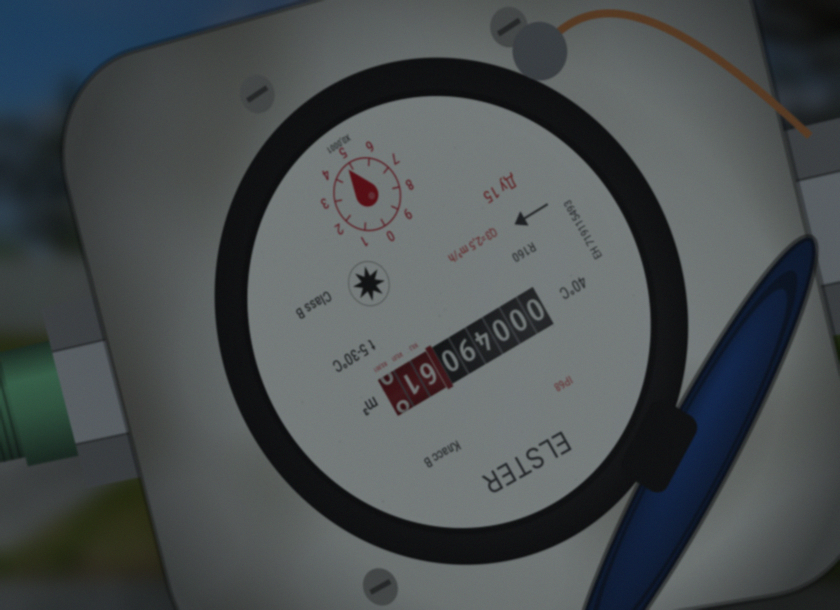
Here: **490.6184** m³
